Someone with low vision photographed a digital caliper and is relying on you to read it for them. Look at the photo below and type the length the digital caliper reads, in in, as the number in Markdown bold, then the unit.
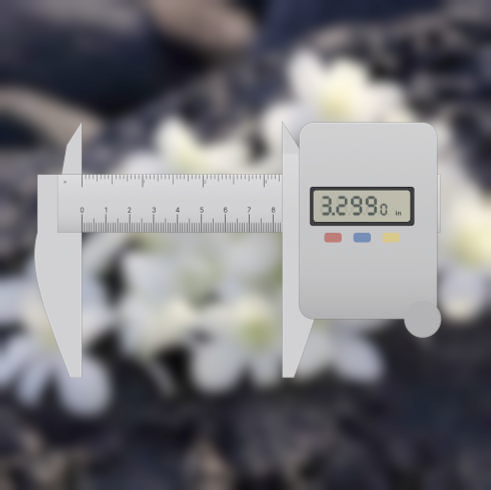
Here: **3.2990** in
